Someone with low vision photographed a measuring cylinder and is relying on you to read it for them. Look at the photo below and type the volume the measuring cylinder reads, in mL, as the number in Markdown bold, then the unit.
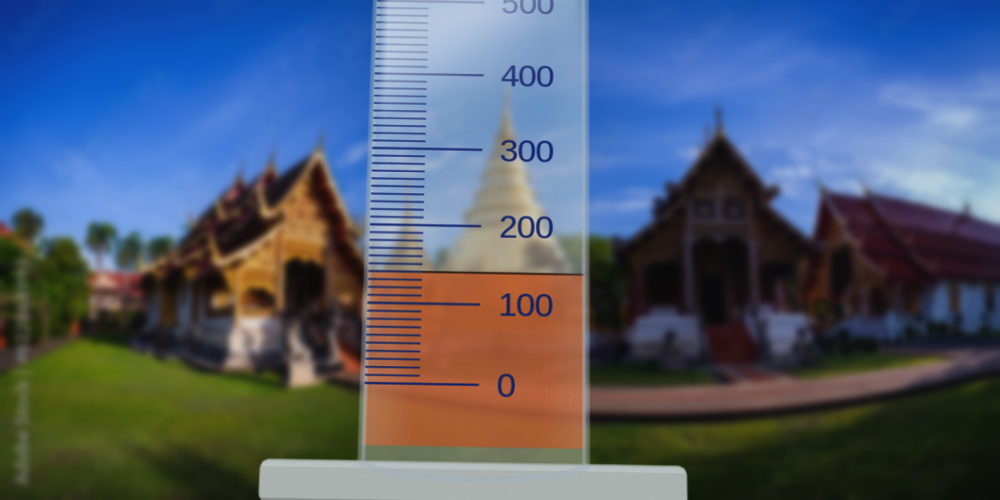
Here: **140** mL
